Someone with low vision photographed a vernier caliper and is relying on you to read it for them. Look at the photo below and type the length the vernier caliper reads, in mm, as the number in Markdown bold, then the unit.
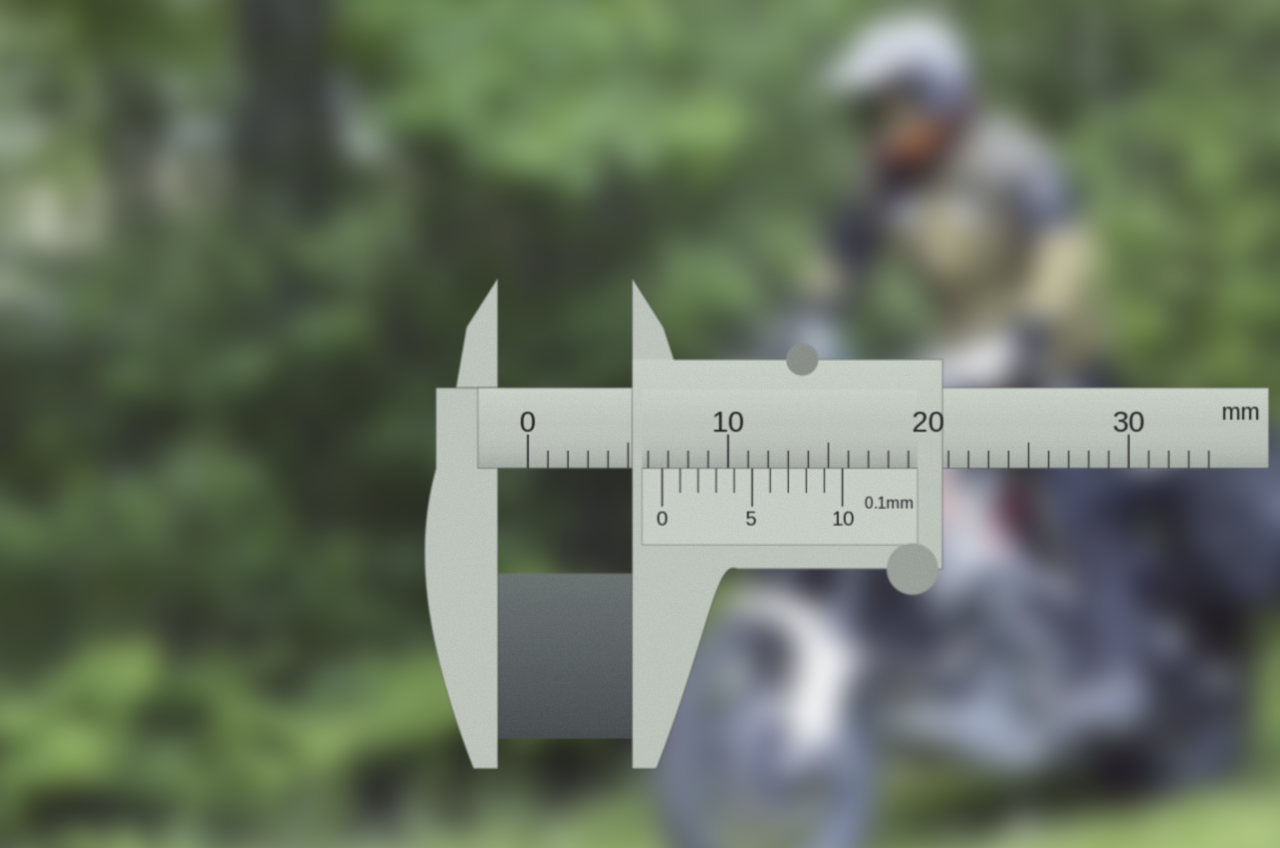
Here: **6.7** mm
